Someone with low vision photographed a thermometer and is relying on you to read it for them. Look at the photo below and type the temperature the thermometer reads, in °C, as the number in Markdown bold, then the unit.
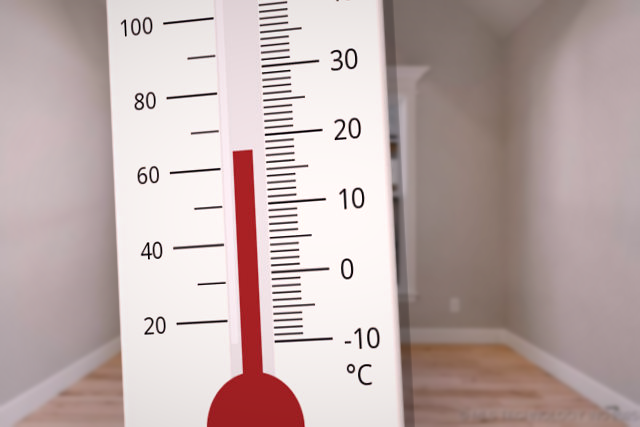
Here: **18** °C
